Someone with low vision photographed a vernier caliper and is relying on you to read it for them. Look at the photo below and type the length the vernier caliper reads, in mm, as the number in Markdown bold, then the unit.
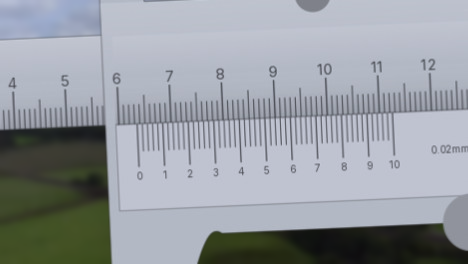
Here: **63.5** mm
